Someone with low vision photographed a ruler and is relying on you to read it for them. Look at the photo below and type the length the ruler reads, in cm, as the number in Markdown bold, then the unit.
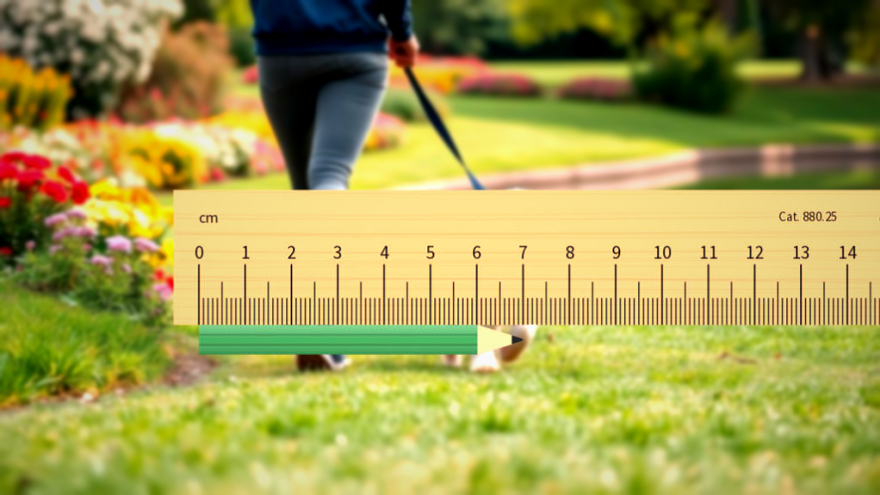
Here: **7** cm
